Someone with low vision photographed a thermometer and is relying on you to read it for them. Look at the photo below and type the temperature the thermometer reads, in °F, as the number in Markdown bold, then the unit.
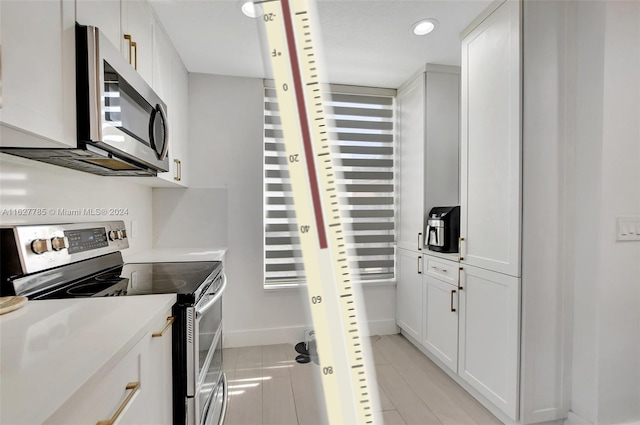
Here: **46** °F
